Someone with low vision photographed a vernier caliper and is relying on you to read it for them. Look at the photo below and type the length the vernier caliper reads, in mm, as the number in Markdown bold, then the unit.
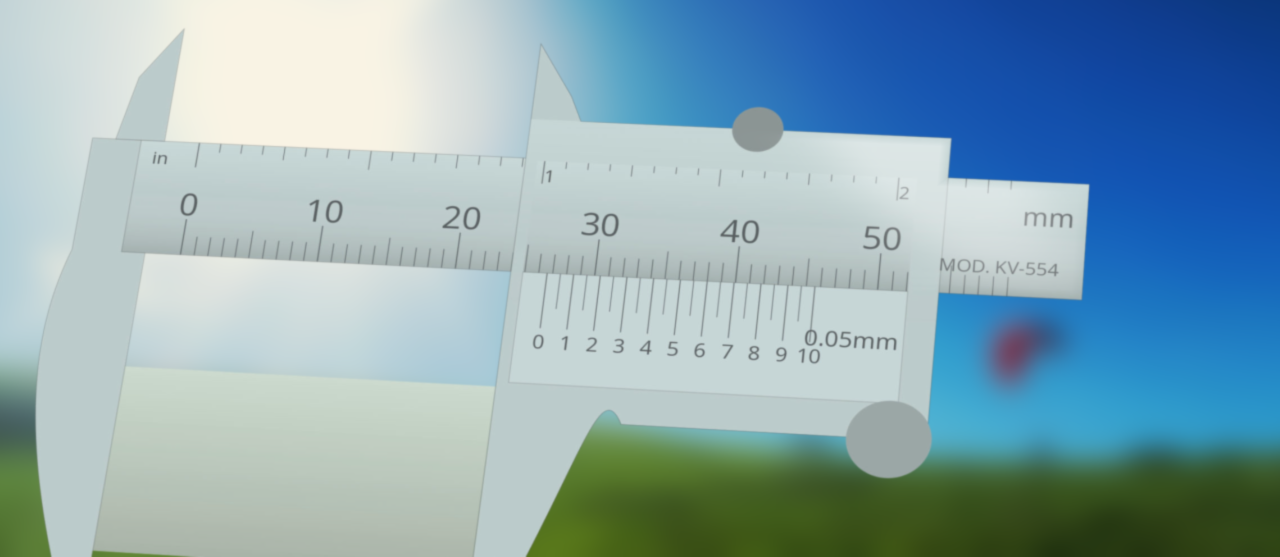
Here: **26.6** mm
